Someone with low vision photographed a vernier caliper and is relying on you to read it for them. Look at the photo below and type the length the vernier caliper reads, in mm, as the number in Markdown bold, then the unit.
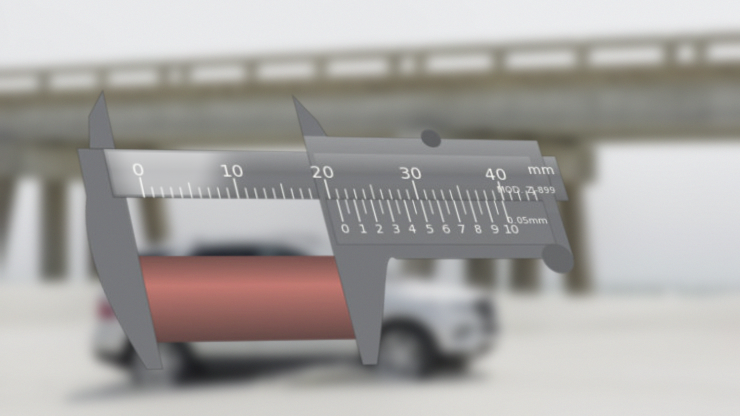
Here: **20.8** mm
